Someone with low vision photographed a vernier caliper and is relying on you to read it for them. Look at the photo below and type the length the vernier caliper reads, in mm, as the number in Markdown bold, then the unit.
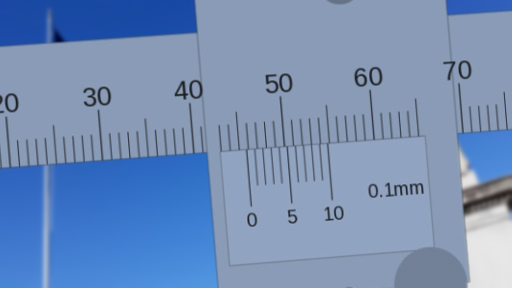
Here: **45.8** mm
